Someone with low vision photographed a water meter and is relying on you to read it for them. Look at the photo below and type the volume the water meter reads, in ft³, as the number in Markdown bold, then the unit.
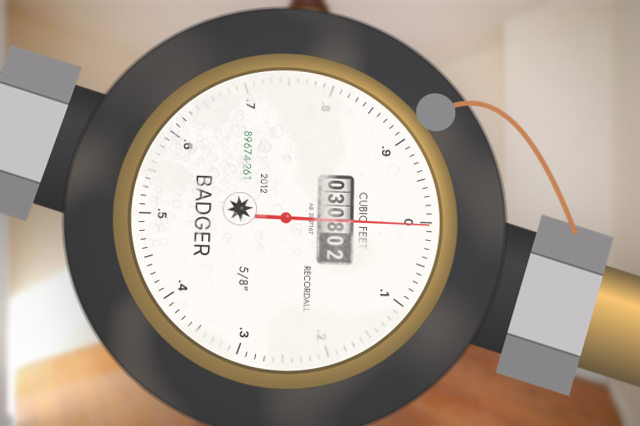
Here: **30802.00** ft³
